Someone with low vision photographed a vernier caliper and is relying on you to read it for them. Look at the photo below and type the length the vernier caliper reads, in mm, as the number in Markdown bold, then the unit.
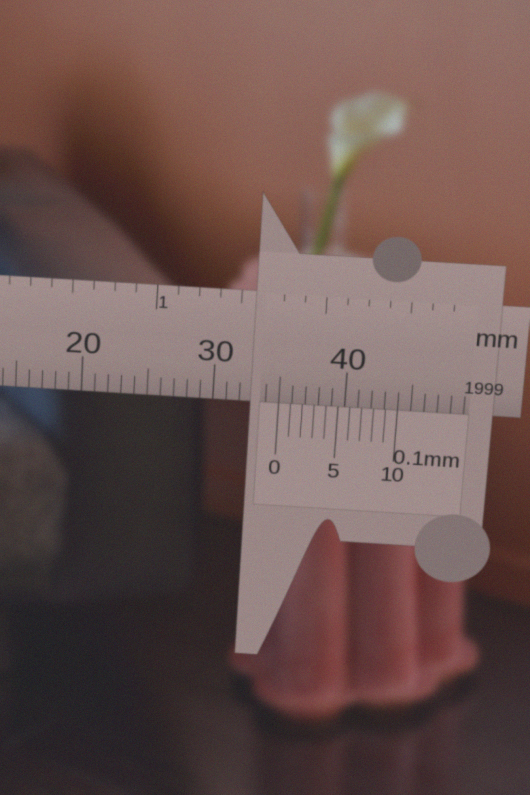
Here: **35.0** mm
